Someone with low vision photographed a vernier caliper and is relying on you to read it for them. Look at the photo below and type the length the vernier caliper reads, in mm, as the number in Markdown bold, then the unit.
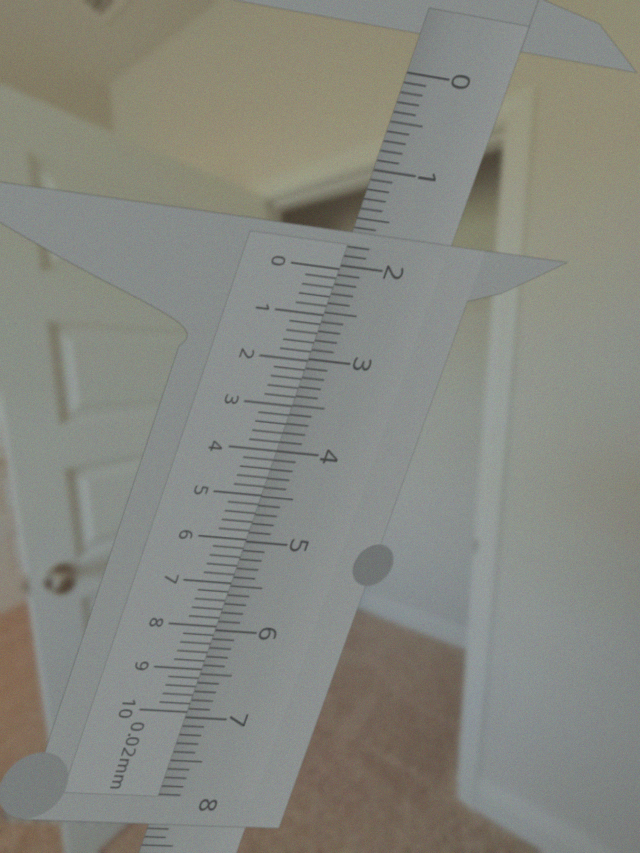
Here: **20.4** mm
